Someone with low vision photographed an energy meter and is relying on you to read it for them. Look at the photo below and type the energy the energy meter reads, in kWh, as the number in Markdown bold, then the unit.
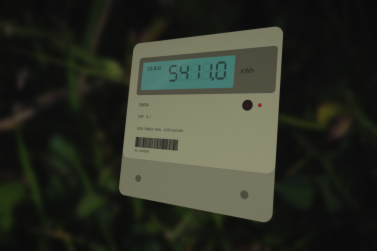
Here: **5411.0** kWh
